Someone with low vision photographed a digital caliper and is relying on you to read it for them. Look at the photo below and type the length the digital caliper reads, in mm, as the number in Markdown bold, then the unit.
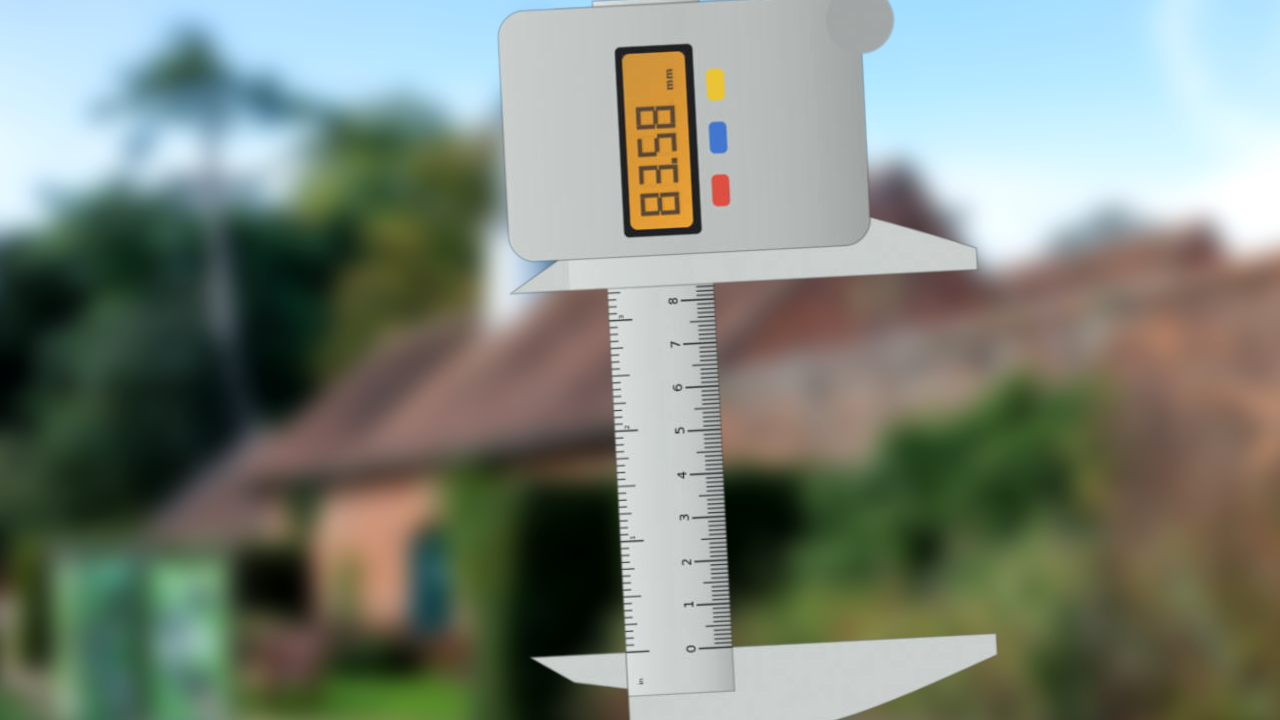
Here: **83.58** mm
